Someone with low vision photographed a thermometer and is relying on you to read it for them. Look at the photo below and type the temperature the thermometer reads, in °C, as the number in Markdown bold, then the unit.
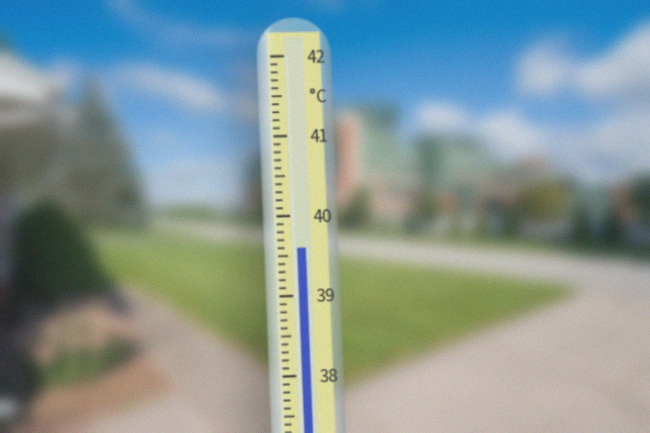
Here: **39.6** °C
